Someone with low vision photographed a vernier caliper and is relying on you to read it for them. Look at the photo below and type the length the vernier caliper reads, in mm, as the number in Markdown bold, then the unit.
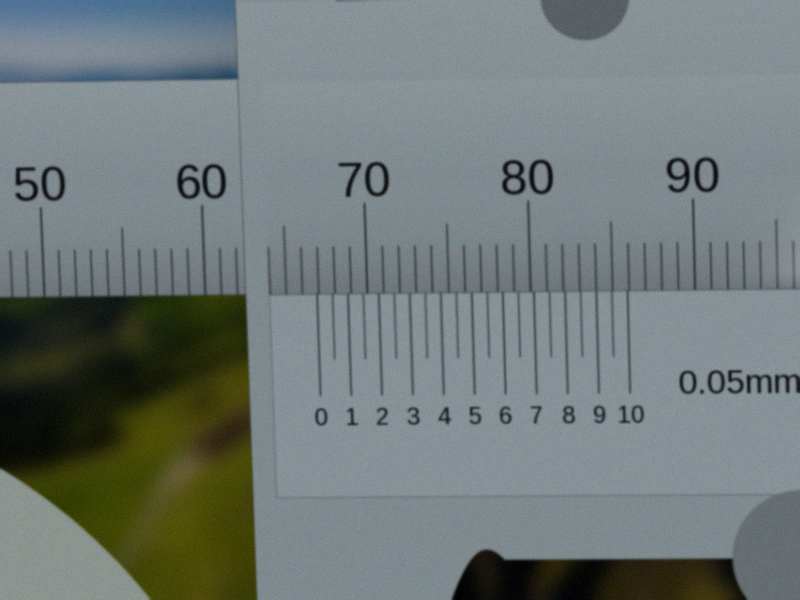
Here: **66.9** mm
